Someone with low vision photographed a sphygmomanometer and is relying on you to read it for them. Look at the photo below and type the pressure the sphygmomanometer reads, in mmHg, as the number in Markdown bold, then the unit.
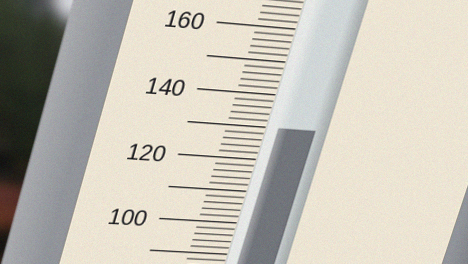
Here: **130** mmHg
